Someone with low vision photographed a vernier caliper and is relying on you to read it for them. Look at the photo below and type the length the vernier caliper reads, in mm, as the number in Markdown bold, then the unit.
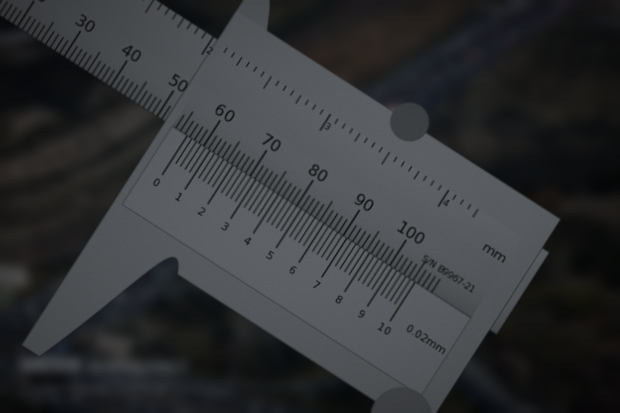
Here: **56.5** mm
